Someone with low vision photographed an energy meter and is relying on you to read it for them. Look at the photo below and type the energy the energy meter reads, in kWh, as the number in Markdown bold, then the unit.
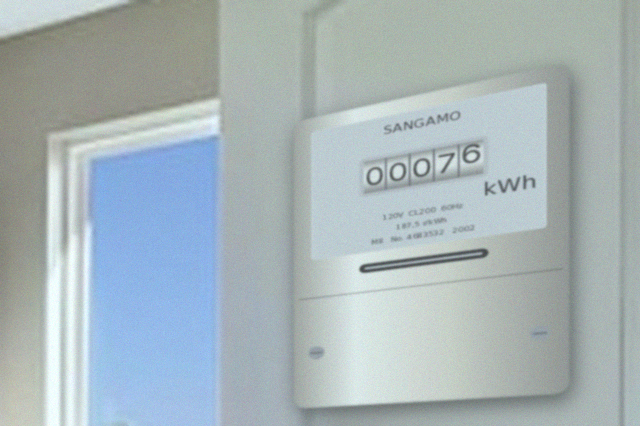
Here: **76** kWh
